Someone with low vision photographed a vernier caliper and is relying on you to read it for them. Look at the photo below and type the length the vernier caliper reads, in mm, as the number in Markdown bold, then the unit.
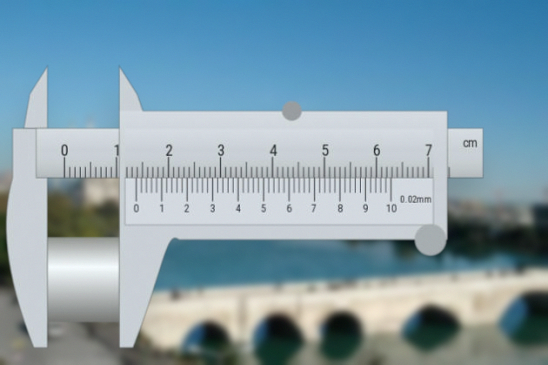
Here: **13.8** mm
